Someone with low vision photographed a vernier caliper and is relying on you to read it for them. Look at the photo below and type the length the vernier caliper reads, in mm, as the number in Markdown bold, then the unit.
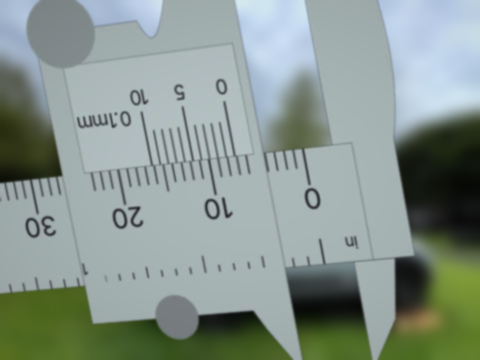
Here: **7.2** mm
